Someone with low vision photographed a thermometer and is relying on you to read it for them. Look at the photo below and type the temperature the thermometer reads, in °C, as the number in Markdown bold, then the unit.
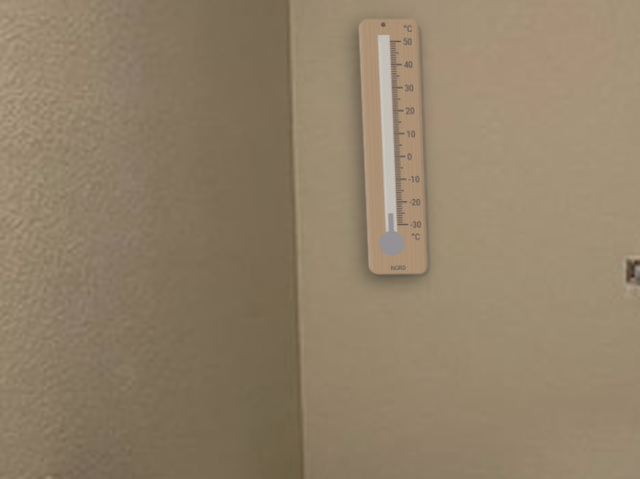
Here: **-25** °C
